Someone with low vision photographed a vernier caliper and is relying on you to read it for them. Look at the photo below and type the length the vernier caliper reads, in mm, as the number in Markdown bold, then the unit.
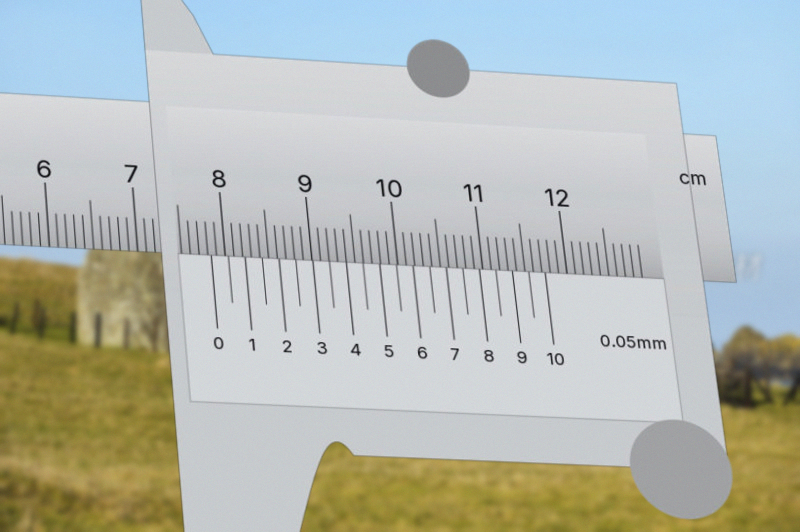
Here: **78.4** mm
